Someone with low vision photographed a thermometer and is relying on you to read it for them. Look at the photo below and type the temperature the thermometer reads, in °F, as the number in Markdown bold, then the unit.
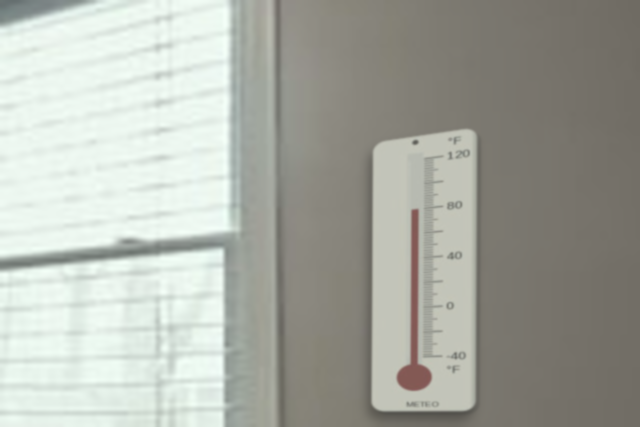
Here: **80** °F
